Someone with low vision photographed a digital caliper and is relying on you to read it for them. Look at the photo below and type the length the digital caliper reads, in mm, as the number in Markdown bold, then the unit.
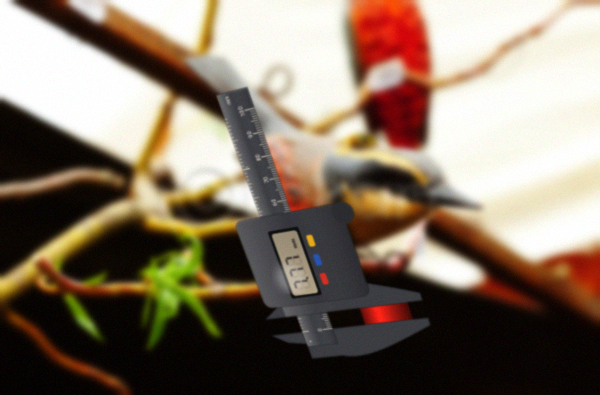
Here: **7.77** mm
